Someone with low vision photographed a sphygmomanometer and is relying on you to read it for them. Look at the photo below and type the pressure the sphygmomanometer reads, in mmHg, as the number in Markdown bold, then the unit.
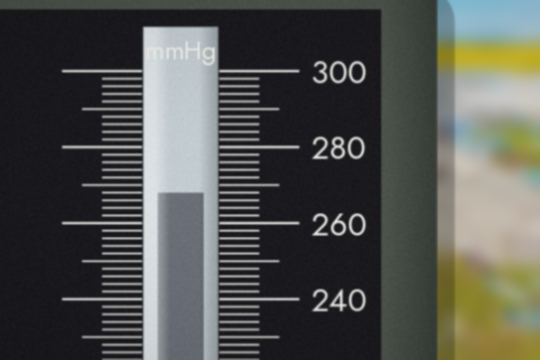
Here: **268** mmHg
